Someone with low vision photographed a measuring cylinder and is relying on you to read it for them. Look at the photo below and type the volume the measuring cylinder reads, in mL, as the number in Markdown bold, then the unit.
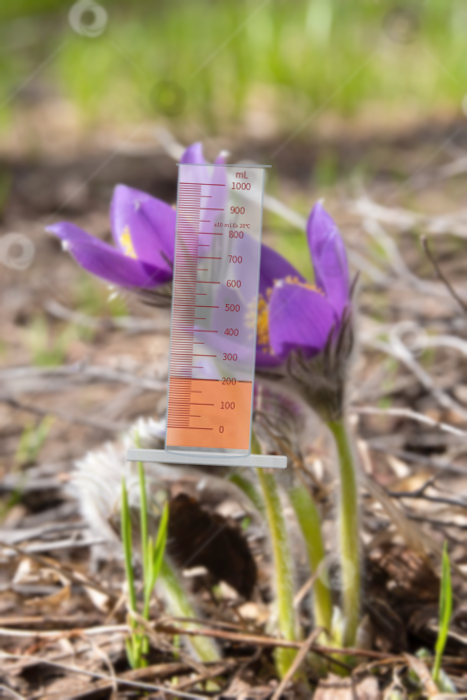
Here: **200** mL
